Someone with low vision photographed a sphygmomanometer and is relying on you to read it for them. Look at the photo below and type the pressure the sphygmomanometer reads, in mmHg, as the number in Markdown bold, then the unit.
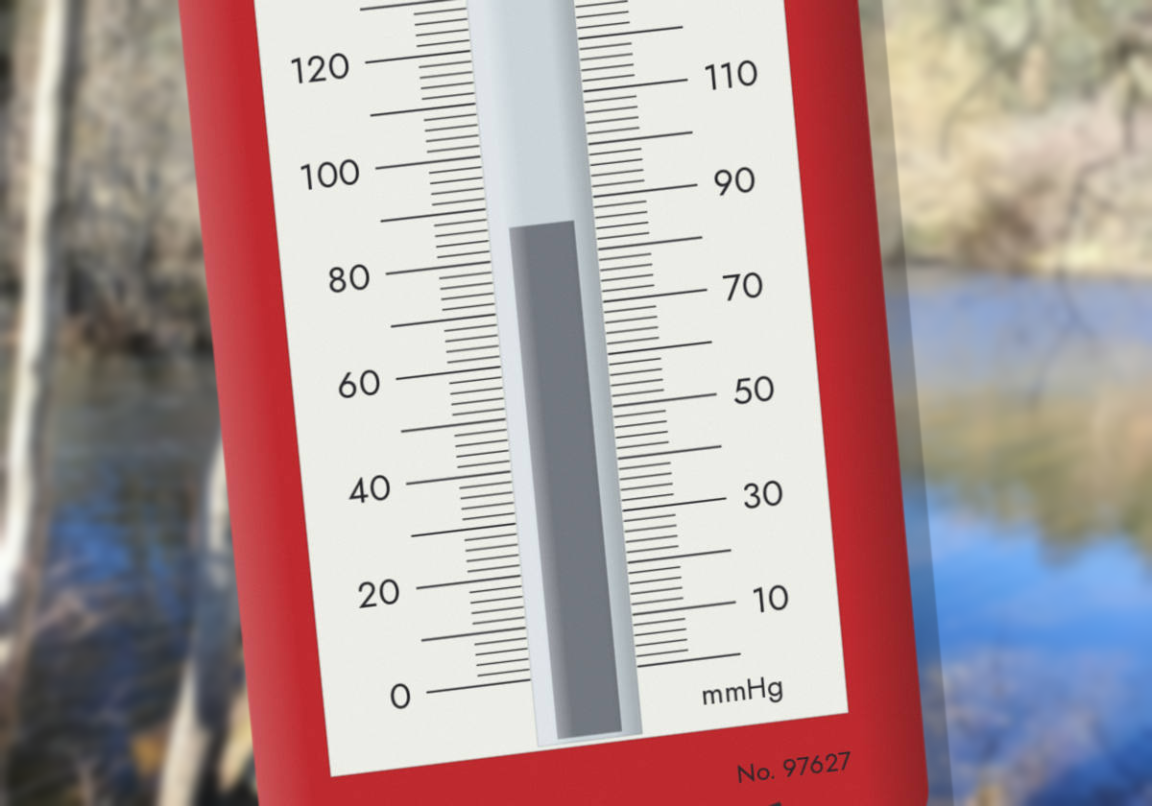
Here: **86** mmHg
